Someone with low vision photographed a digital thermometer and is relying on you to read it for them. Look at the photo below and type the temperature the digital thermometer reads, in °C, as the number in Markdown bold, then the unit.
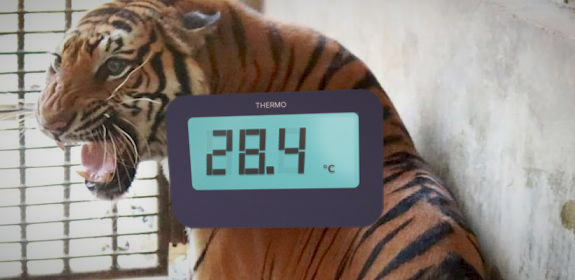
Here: **28.4** °C
